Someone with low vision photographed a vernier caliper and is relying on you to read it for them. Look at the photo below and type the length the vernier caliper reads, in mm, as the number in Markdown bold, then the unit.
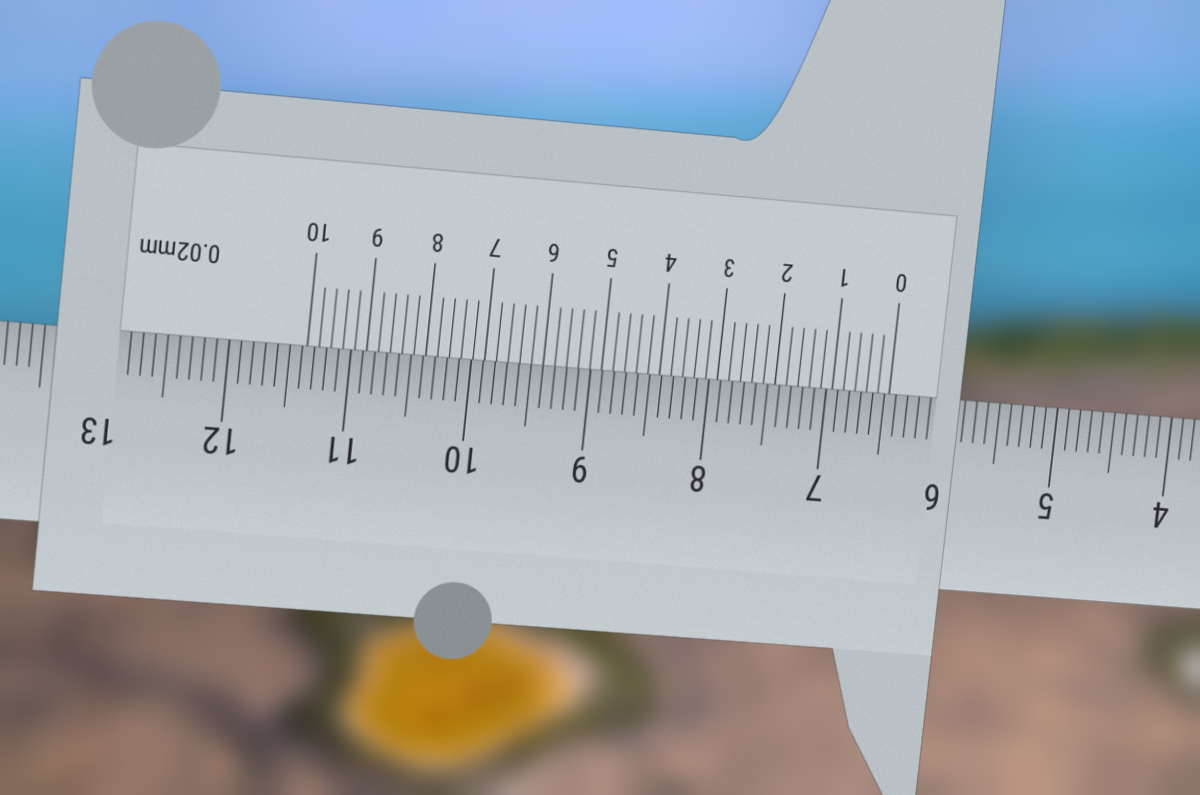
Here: **64.6** mm
